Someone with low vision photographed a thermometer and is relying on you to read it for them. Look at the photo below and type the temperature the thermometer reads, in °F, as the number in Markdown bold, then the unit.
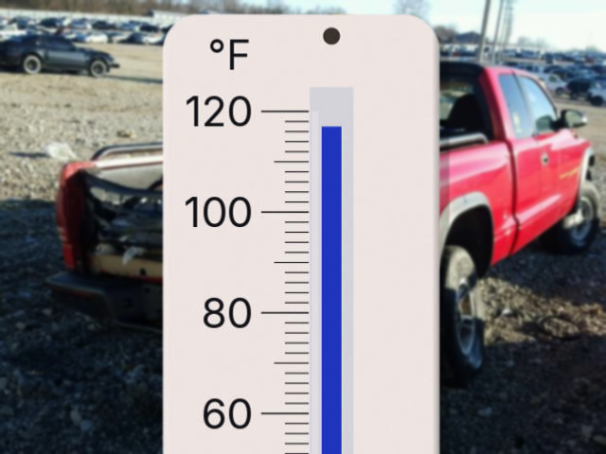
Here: **117** °F
